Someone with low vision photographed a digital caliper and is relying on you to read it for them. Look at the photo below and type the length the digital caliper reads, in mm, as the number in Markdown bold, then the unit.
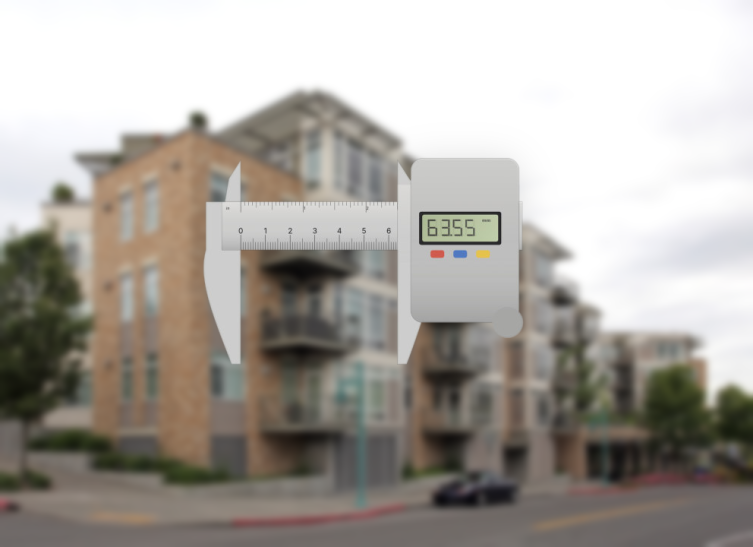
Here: **63.55** mm
